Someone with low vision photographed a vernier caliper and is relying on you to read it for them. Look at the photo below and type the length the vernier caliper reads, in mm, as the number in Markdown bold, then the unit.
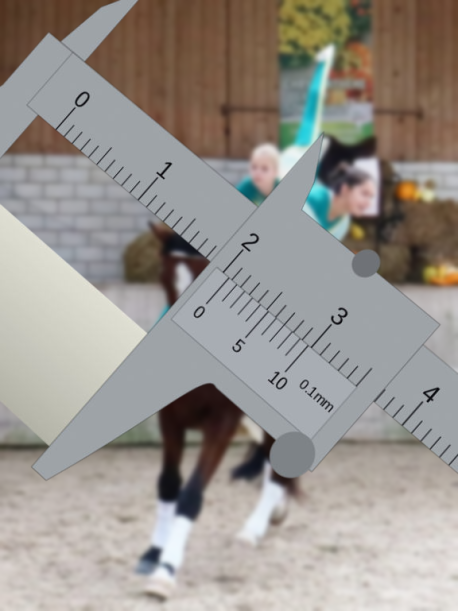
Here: **20.7** mm
